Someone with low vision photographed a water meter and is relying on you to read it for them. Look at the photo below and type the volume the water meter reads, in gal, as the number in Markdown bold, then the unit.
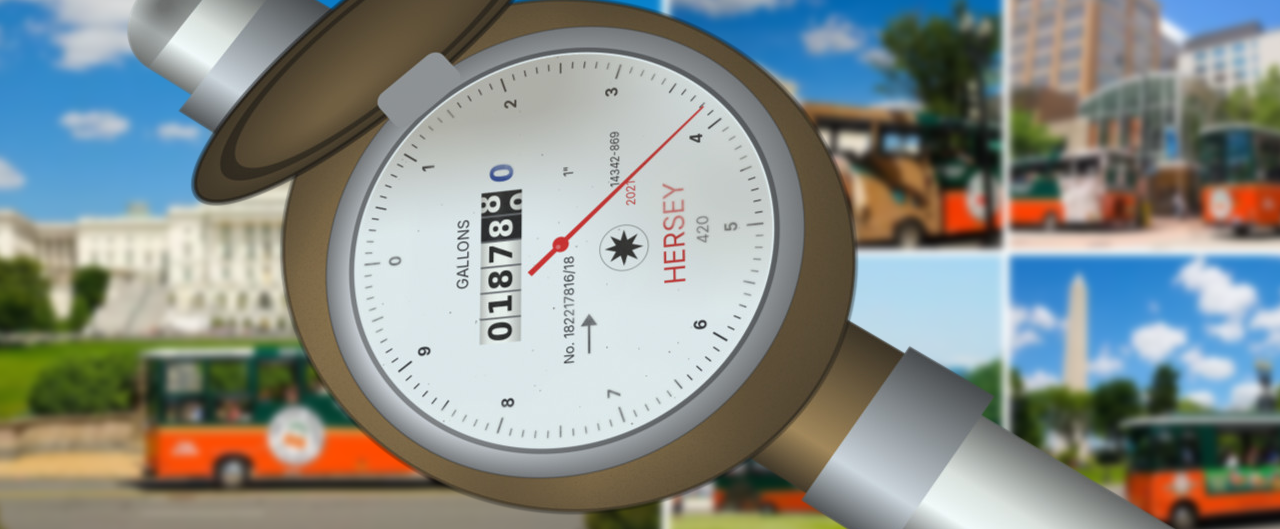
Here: **187883.8** gal
